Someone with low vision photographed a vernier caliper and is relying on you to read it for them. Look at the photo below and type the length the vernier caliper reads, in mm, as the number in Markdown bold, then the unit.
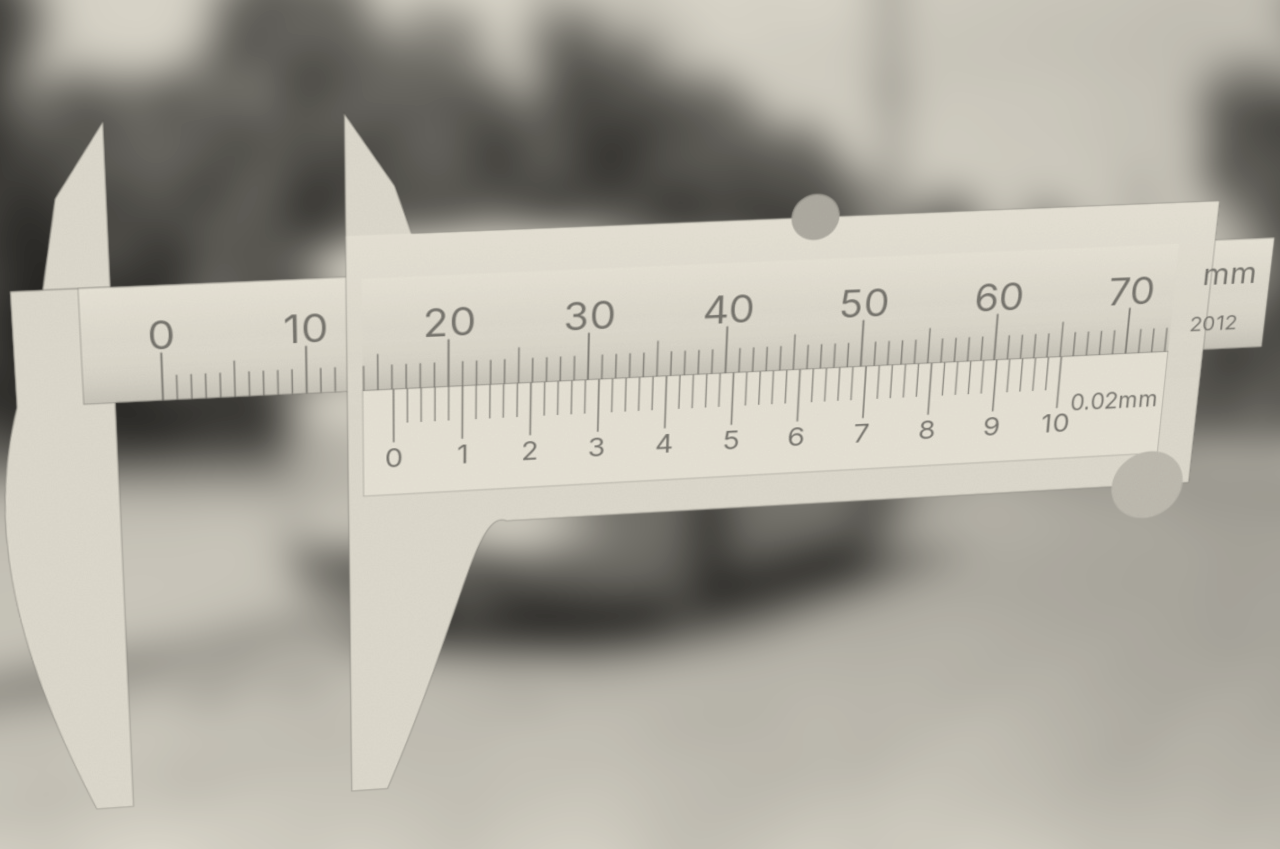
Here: **16.1** mm
